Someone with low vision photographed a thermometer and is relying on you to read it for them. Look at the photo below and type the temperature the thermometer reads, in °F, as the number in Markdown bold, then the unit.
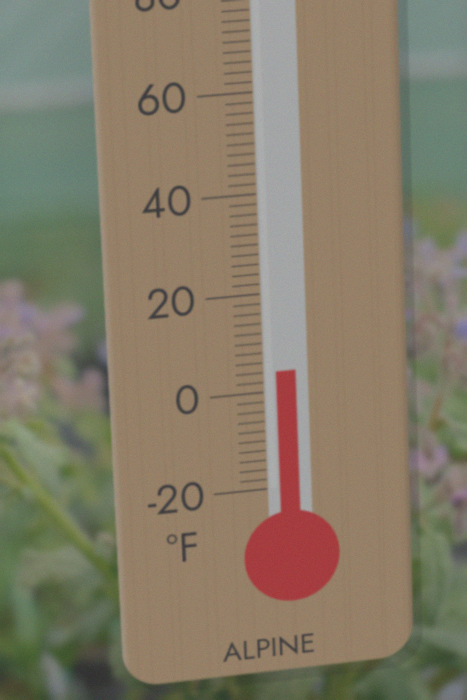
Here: **4** °F
